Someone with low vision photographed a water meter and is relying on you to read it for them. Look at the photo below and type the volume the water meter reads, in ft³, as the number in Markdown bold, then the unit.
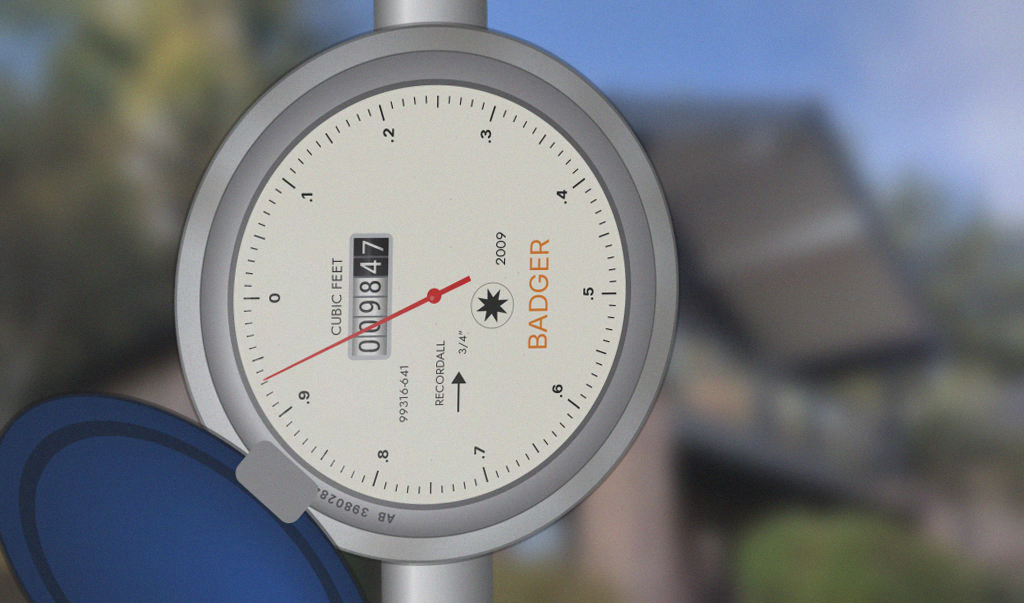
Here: **9846.93** ft³
